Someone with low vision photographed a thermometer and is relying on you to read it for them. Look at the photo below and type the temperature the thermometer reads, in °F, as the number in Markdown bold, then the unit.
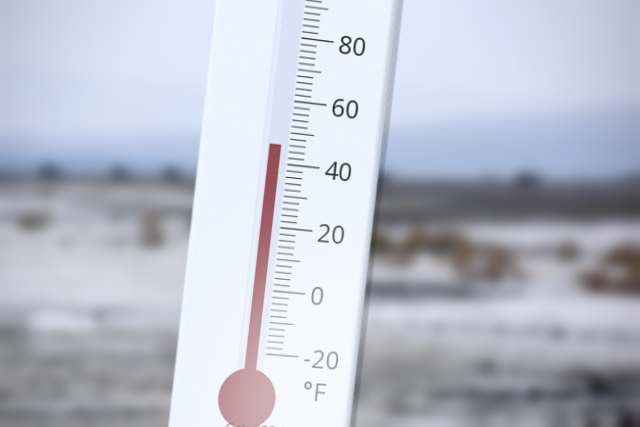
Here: **46** °F
